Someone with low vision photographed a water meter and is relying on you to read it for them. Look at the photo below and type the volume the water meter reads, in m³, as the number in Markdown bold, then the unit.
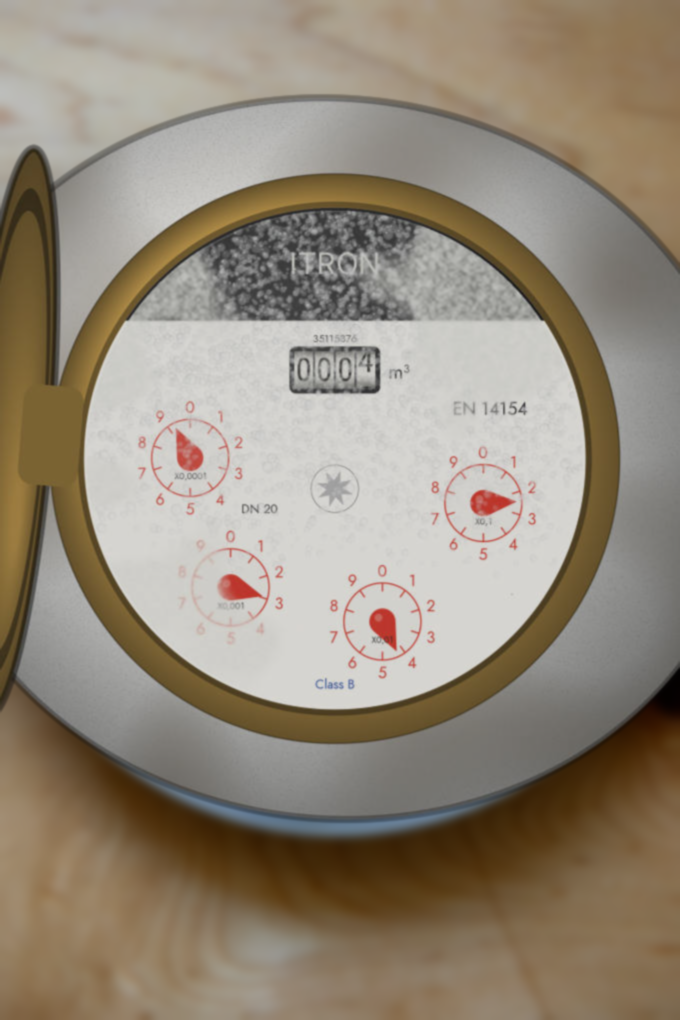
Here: **4.2429** m³
